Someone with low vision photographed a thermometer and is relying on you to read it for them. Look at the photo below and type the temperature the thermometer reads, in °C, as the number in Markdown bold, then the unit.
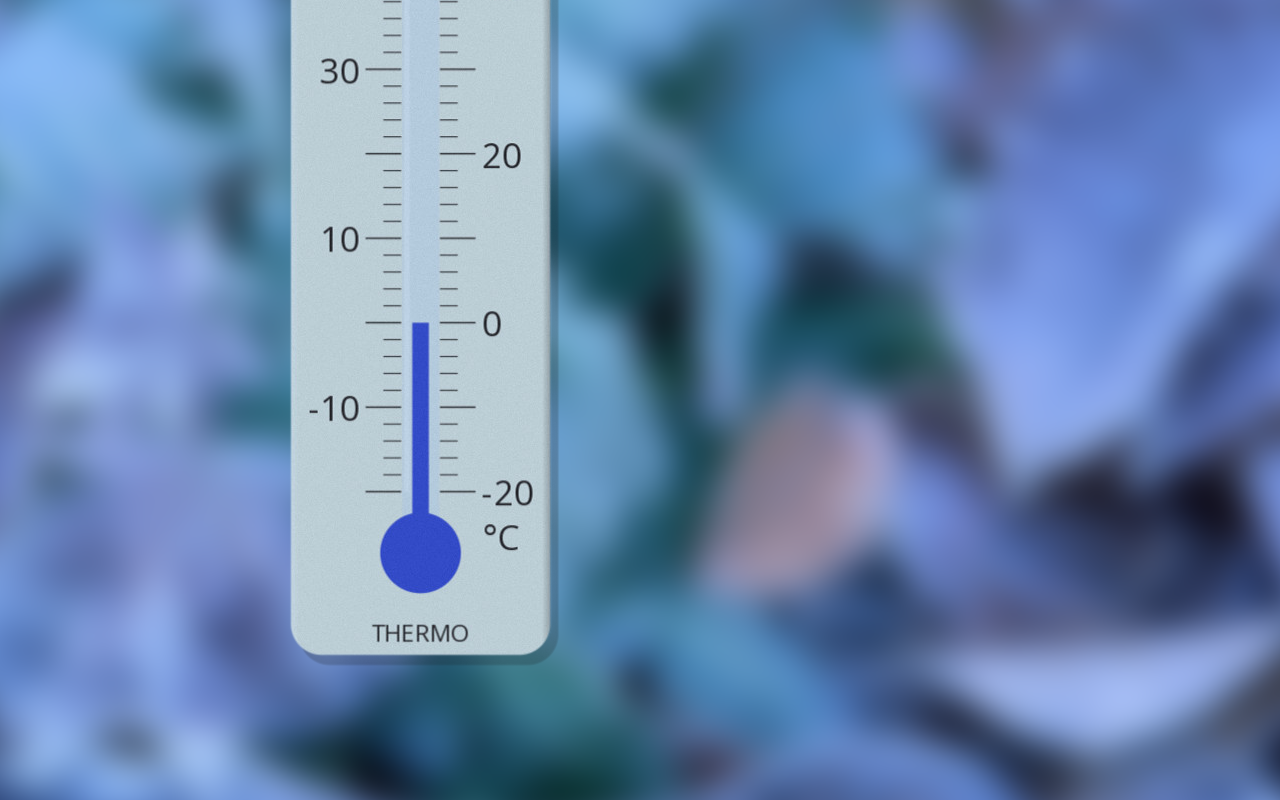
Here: **0** °C
